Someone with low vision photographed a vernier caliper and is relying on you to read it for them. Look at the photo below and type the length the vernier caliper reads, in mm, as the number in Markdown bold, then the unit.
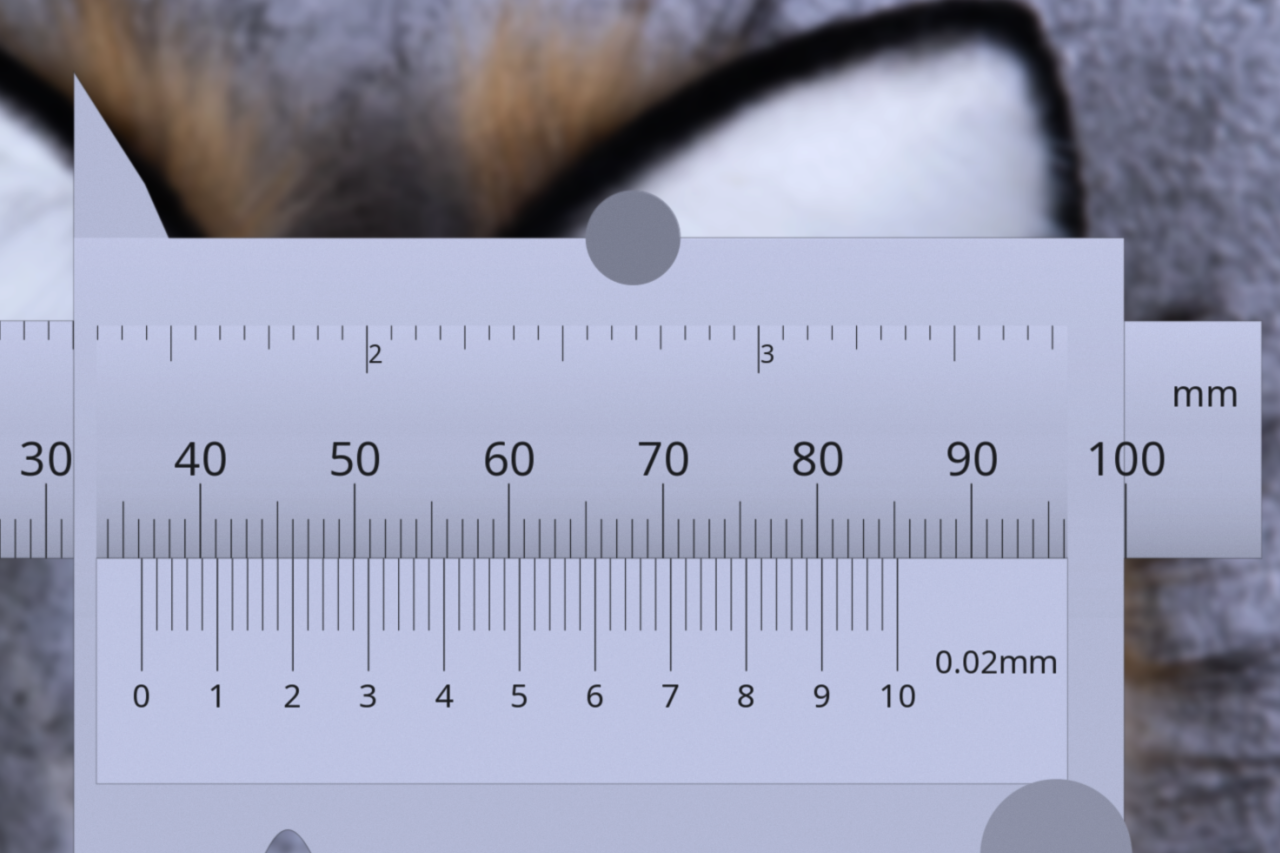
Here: **36.2** mm
